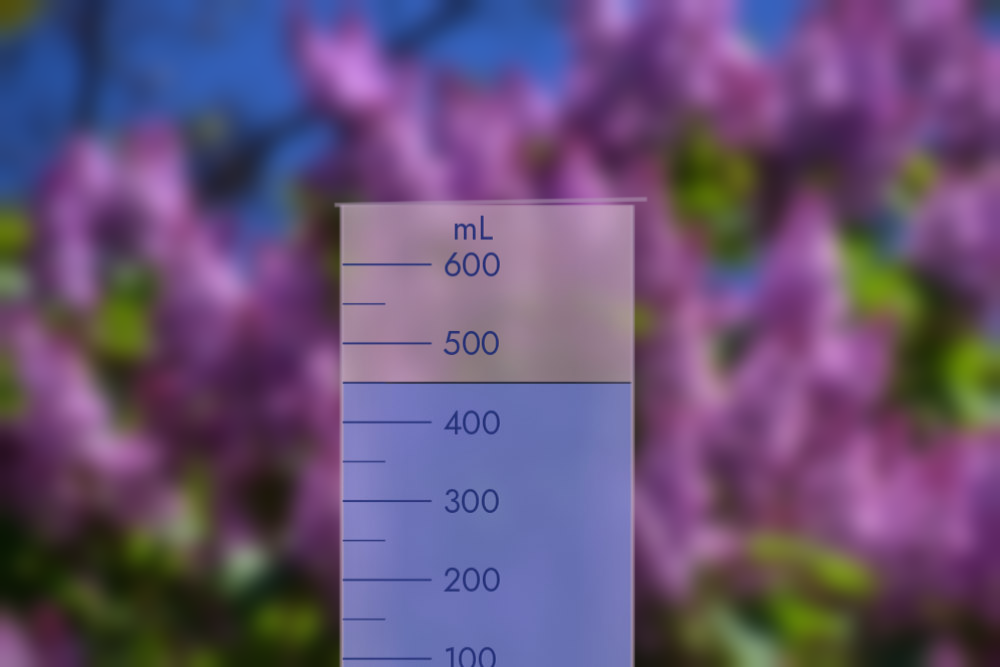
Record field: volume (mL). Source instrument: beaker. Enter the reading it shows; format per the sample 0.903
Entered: 450
